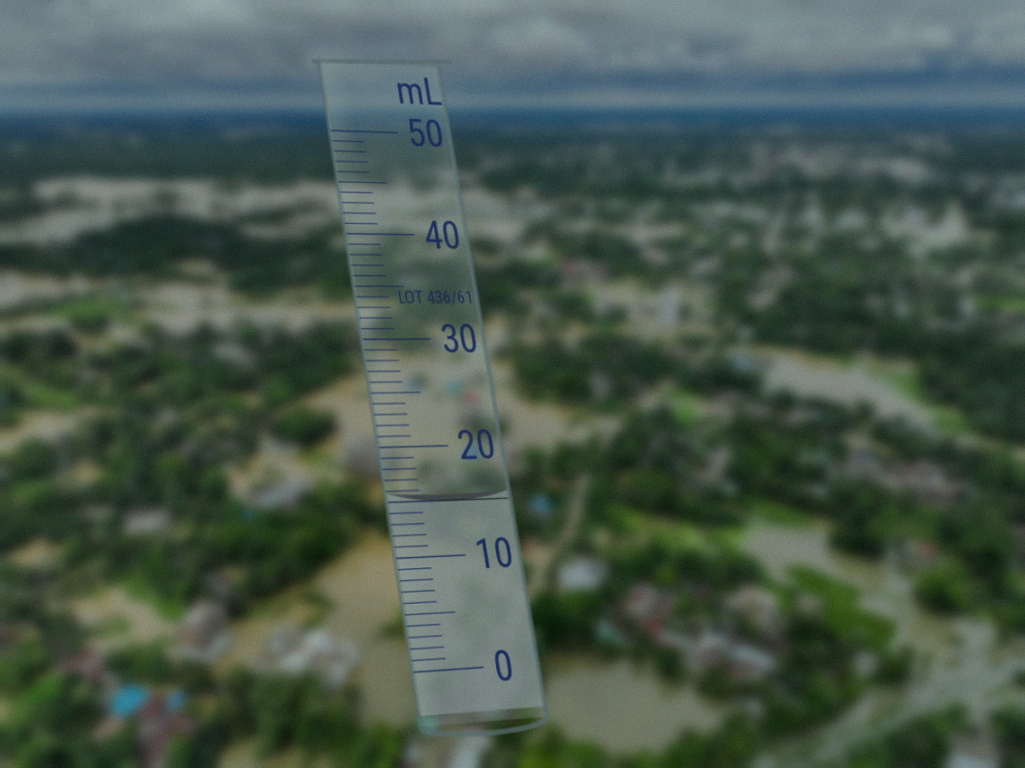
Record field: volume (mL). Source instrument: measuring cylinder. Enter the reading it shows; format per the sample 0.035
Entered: 15
